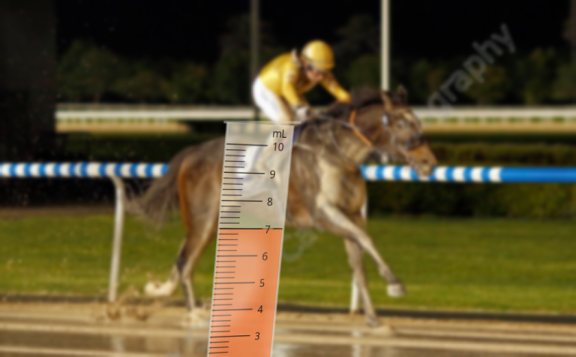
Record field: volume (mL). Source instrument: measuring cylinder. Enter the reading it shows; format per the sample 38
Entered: 7
